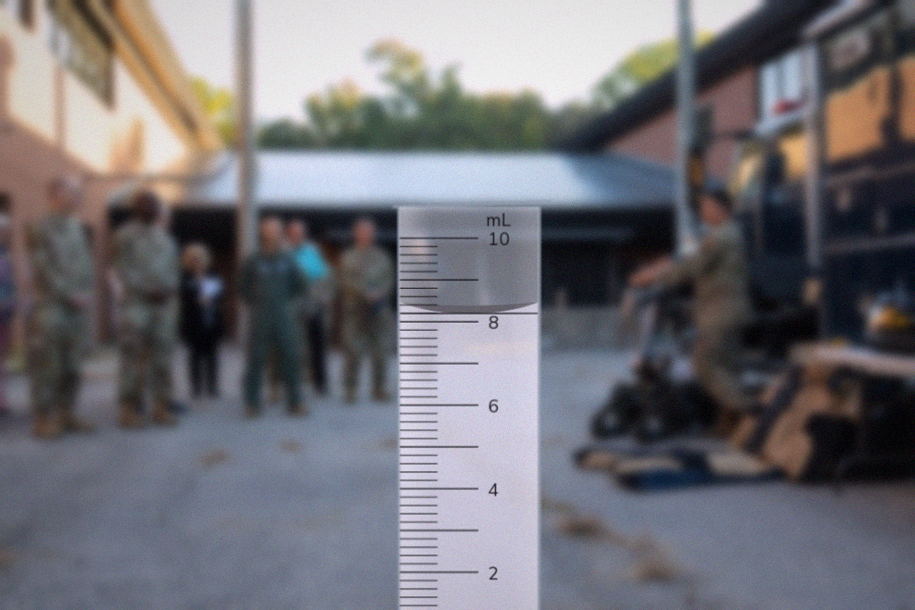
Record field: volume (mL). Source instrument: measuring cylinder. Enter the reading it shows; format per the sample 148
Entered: 8.2
